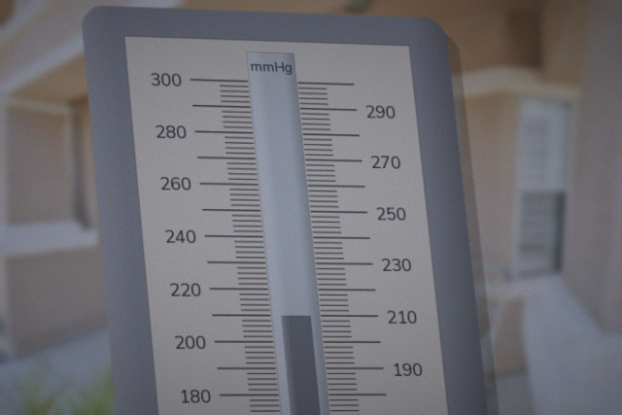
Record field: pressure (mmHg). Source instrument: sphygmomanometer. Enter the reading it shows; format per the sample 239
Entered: 210
